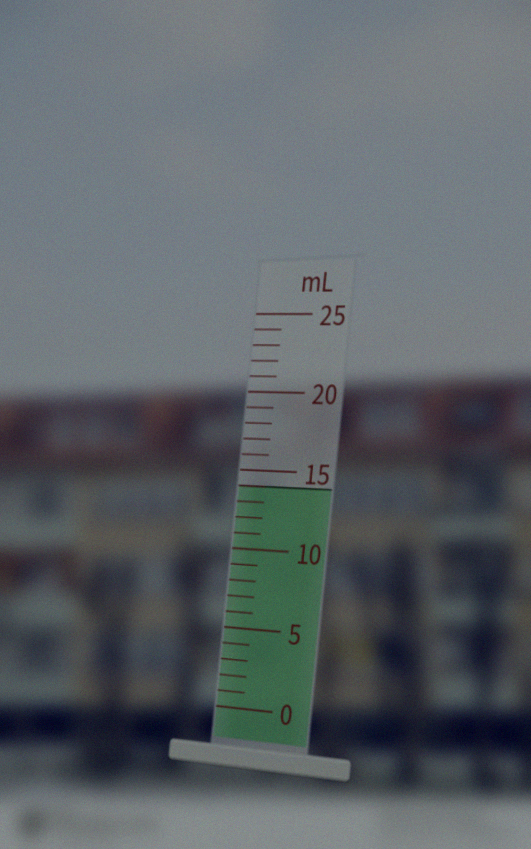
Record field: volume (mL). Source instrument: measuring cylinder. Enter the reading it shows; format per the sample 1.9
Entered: 14
